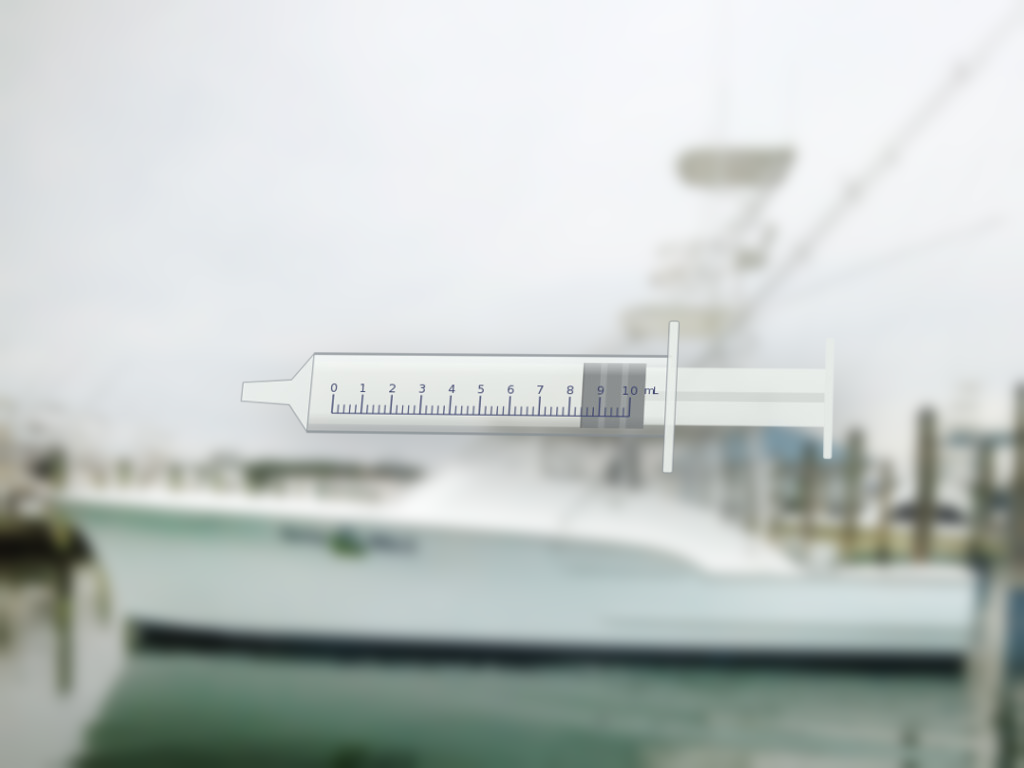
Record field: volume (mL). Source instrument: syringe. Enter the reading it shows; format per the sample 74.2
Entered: 8.4
